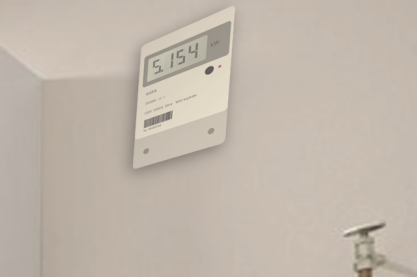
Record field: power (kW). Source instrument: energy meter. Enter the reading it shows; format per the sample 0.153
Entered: 5.154
